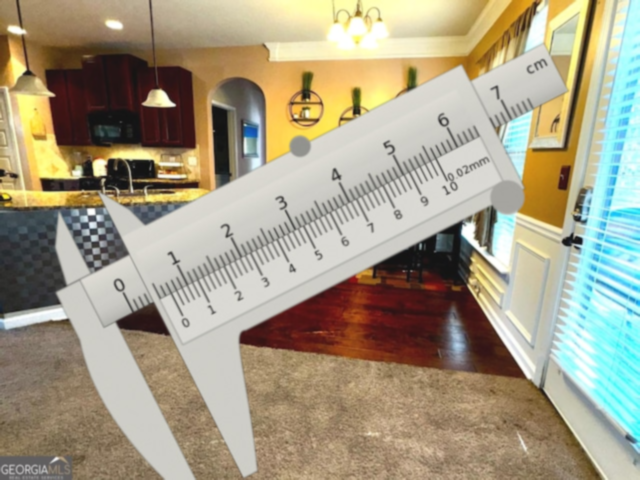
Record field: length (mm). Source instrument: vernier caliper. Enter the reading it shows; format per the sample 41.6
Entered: 7.0
